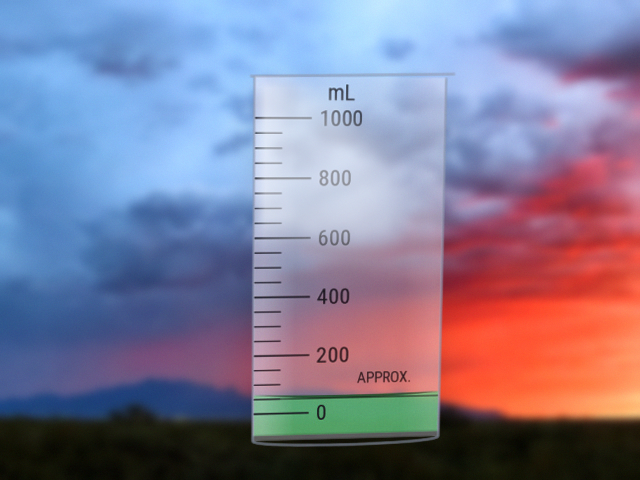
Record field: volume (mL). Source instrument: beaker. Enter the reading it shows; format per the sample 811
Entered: 50
